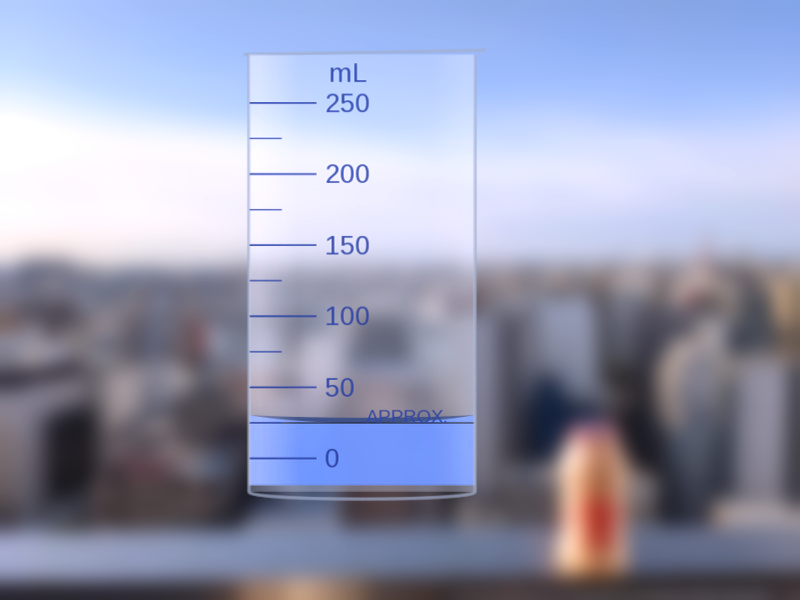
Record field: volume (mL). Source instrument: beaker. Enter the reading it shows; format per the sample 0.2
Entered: 25
